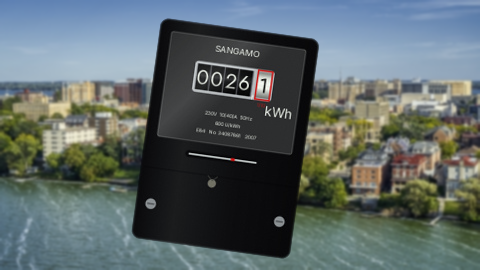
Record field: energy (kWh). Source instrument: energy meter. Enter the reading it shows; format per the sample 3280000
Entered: 26.1
